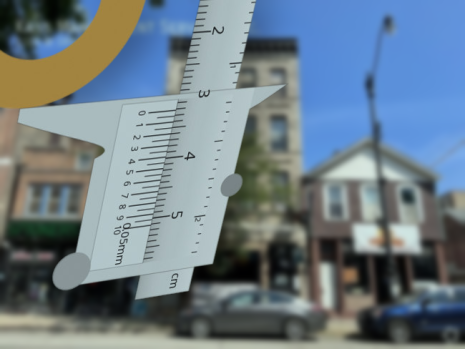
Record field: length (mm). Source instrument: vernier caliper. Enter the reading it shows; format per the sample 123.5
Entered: 32.2
